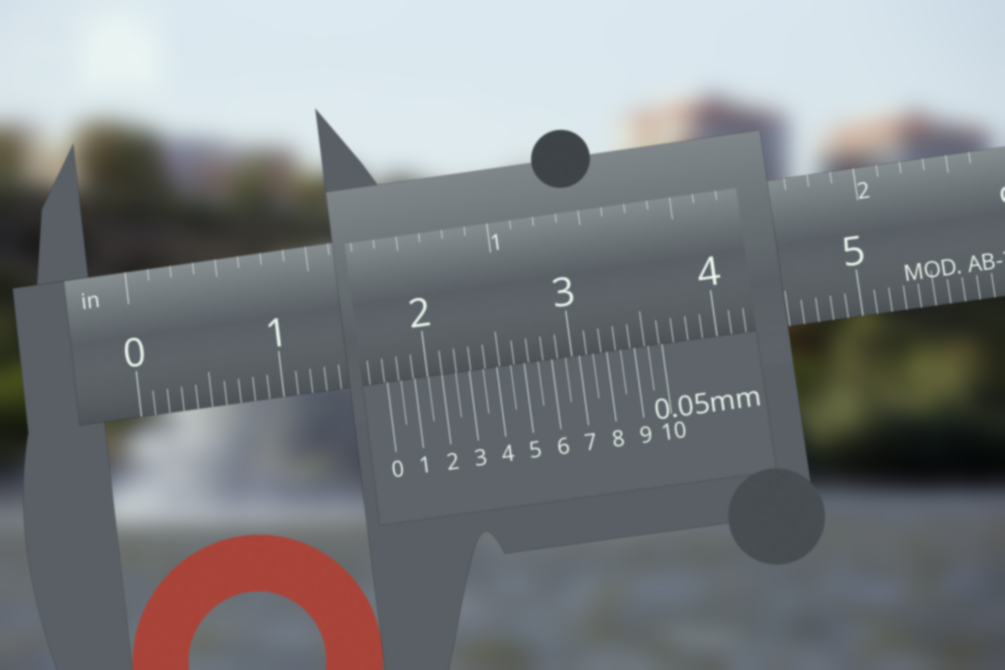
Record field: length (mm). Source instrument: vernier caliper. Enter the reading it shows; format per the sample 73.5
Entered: 17.2
